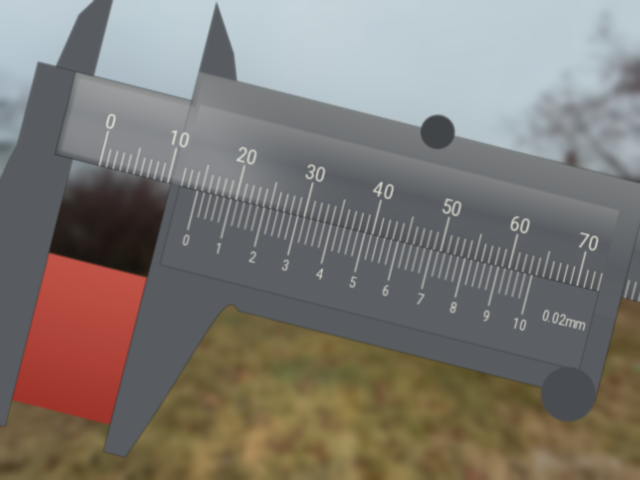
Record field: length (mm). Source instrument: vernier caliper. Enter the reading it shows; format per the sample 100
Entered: 14.4
